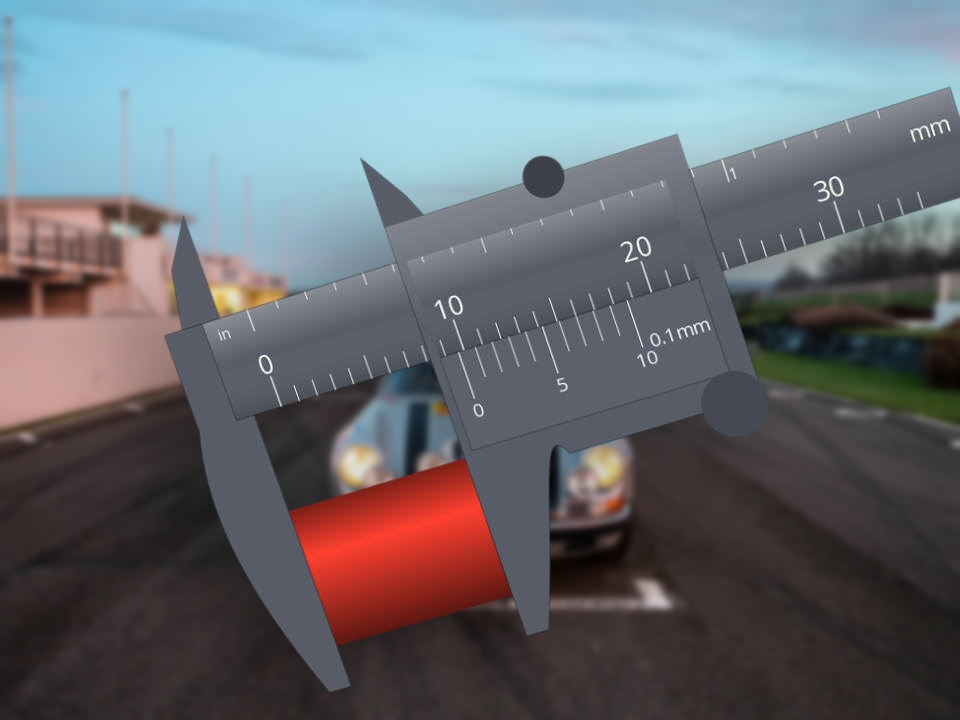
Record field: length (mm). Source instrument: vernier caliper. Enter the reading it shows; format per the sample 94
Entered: 9.7
